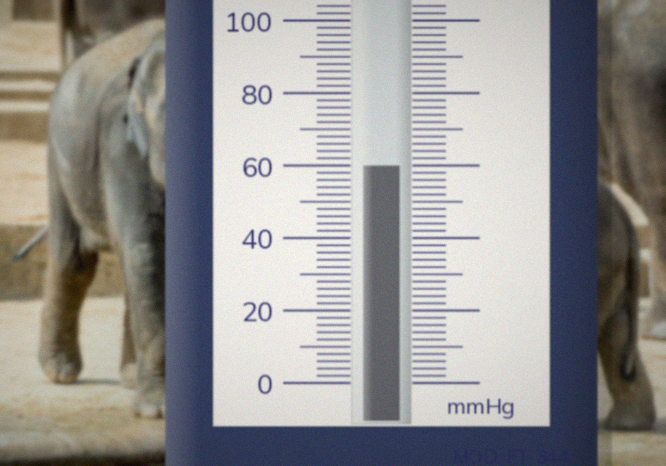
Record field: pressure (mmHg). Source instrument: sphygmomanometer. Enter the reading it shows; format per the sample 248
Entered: 60
